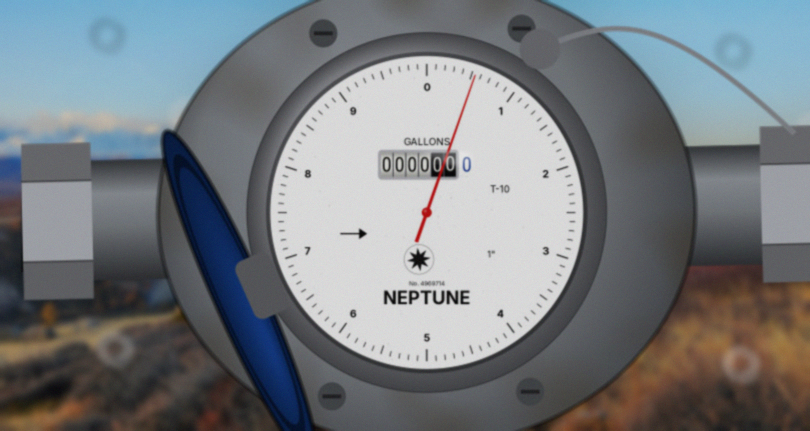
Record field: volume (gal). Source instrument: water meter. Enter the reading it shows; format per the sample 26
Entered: 0.5
